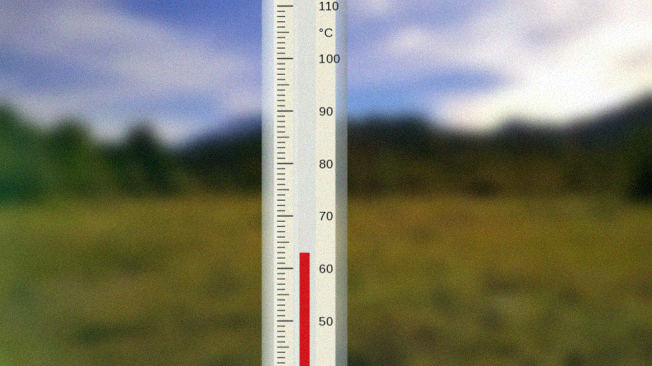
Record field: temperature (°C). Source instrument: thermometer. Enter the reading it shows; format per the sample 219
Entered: 63
